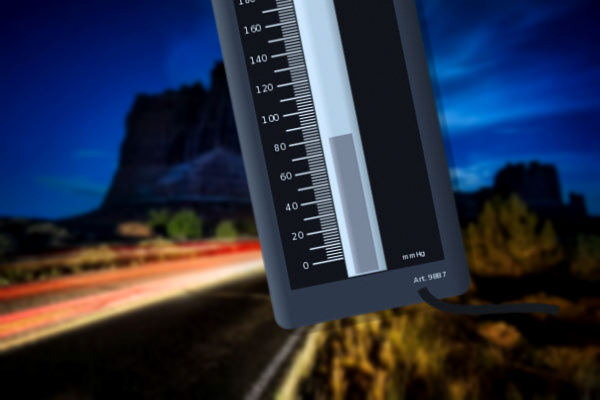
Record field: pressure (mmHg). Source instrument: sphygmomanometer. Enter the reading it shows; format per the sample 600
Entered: 80
